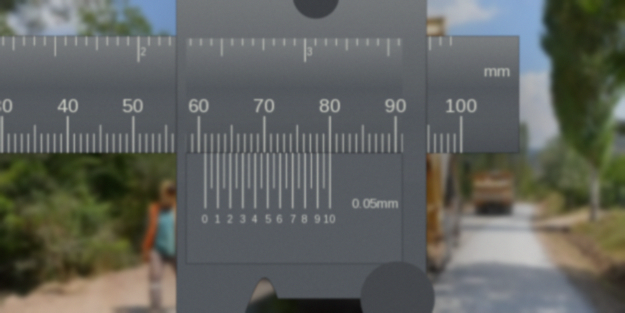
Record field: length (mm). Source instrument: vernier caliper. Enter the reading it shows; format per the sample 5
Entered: 61.0
